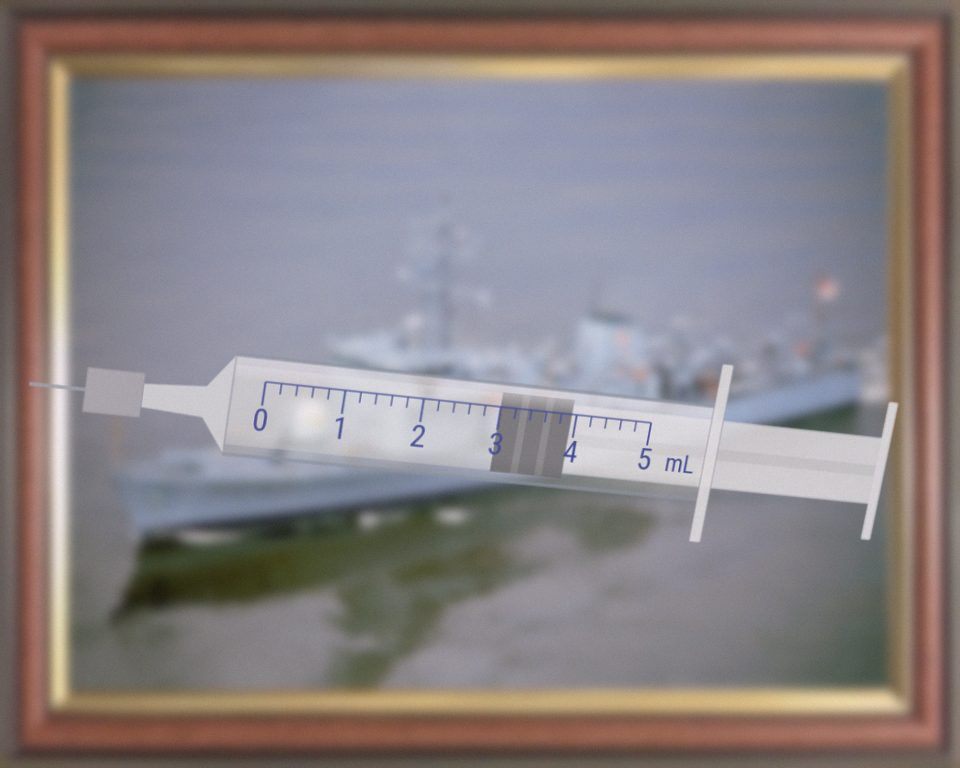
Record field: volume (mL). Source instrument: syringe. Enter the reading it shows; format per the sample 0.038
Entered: 3
